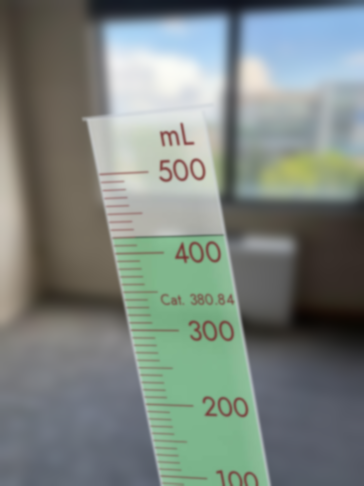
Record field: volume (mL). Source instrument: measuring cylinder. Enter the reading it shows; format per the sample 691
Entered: 420
